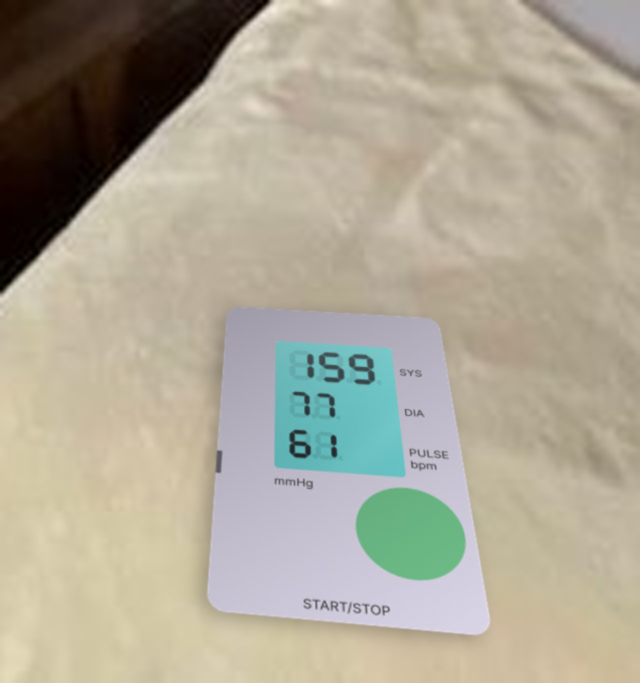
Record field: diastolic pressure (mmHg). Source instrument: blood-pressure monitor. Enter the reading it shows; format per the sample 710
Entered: 77
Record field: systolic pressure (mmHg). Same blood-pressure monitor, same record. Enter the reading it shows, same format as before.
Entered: 159
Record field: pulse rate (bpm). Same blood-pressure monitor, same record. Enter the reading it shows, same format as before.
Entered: 61
